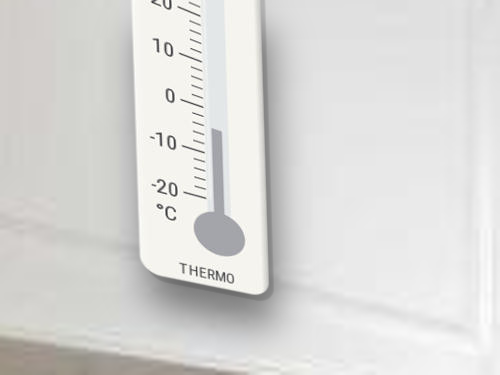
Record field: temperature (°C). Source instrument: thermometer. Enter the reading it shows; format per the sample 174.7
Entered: -4
